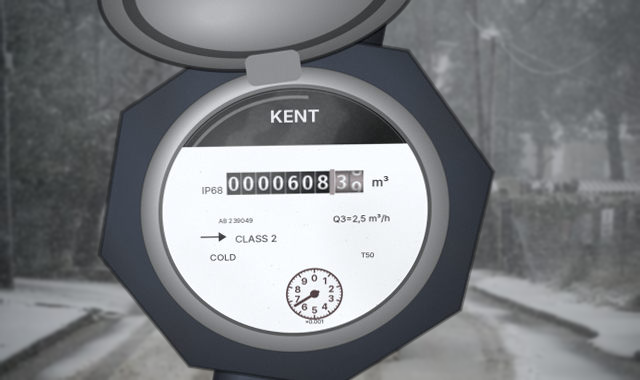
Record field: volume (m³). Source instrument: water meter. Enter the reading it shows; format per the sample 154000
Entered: 608.386
